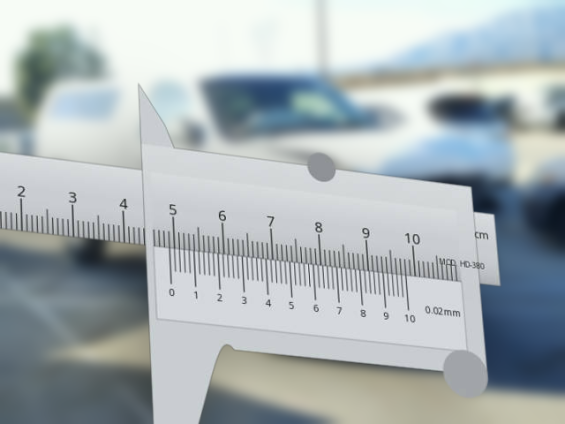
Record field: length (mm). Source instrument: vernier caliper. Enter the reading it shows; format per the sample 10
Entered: 49.0
